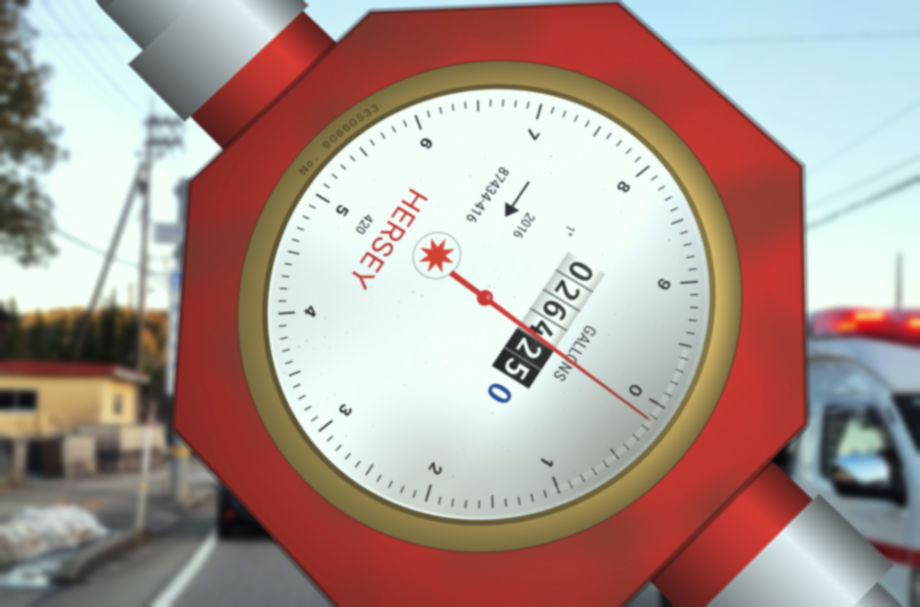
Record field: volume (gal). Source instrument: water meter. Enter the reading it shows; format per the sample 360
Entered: 264250.1
